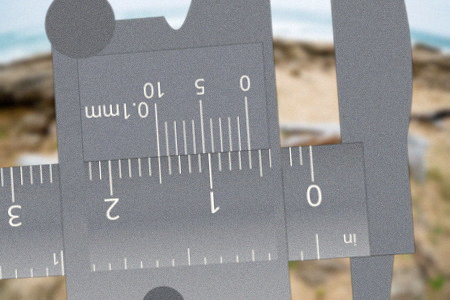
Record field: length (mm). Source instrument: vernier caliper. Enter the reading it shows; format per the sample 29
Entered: 6.0
